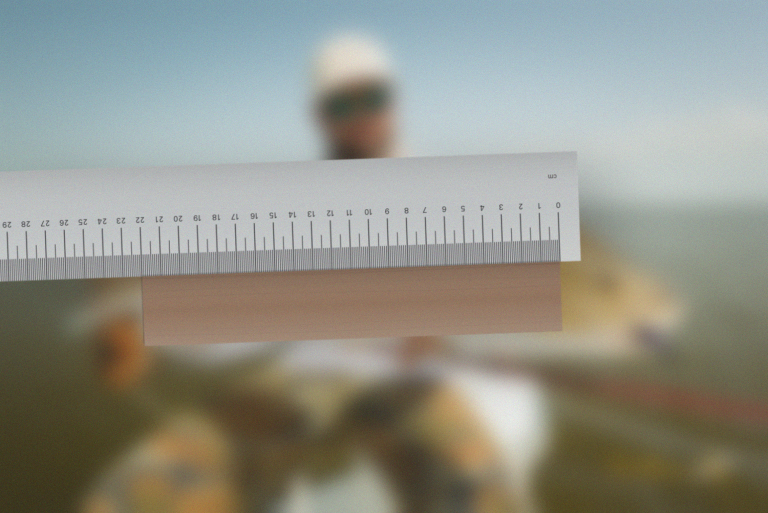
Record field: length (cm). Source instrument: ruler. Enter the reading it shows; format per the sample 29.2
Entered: 22
